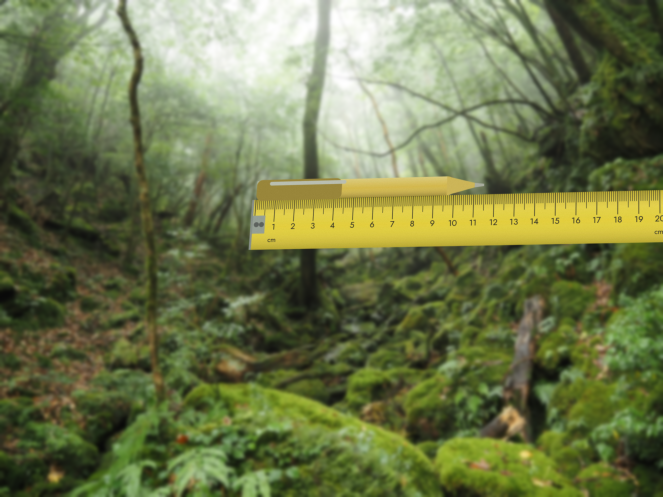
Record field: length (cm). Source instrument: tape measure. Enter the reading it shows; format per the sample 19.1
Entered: 11.5
